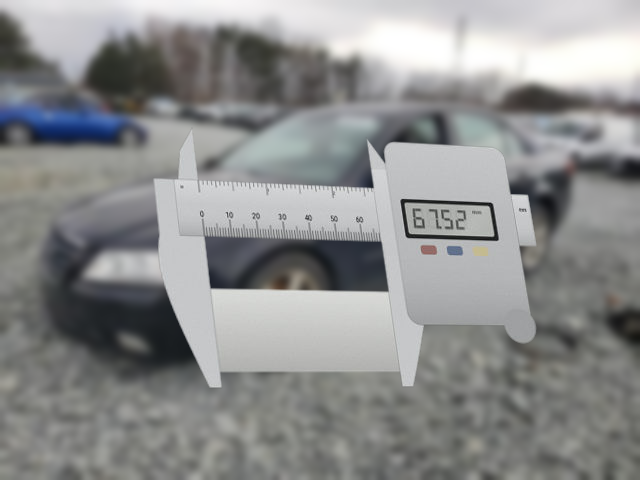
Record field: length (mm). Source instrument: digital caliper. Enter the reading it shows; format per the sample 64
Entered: 67.52
